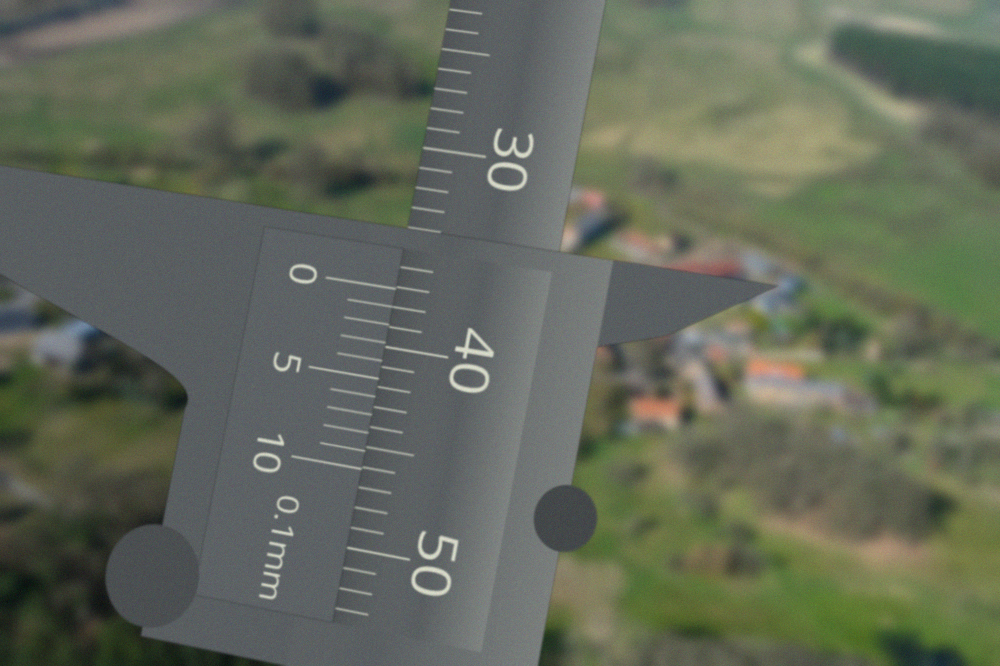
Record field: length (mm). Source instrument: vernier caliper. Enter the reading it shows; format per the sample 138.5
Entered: 37.1
